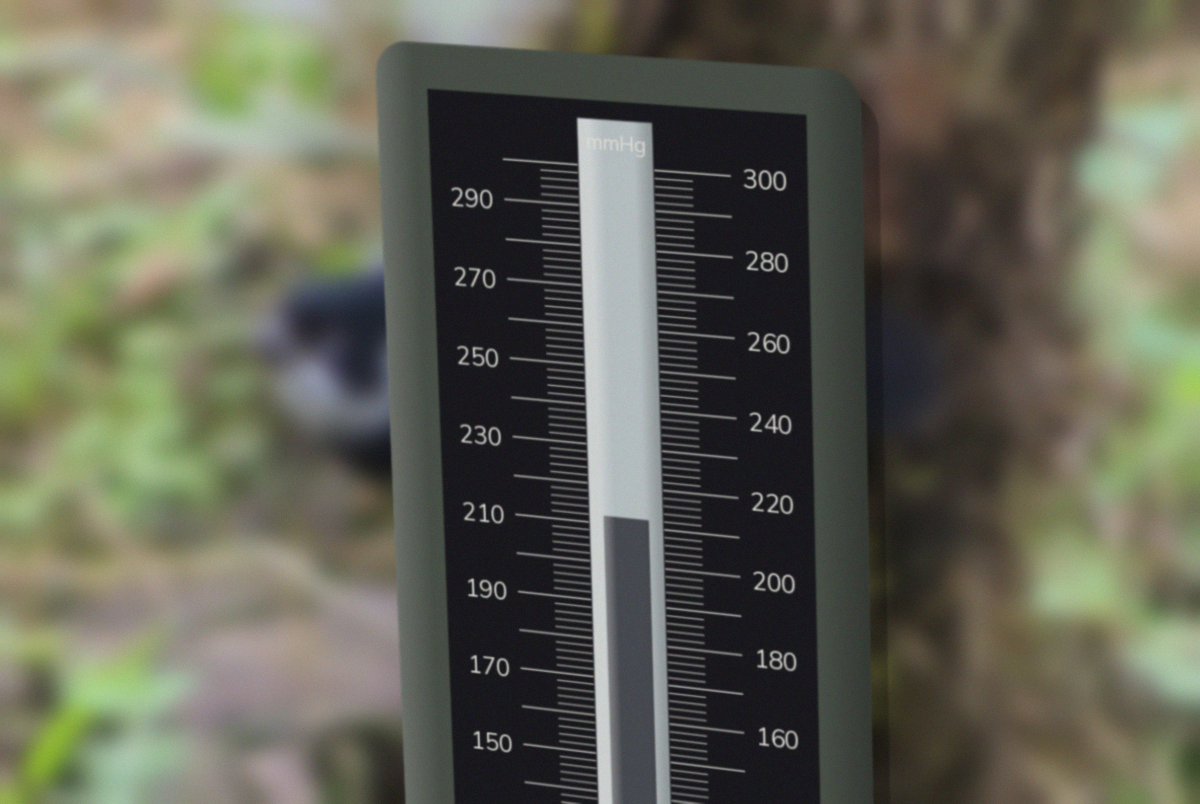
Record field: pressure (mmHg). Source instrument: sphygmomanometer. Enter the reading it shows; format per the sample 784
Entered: 212
